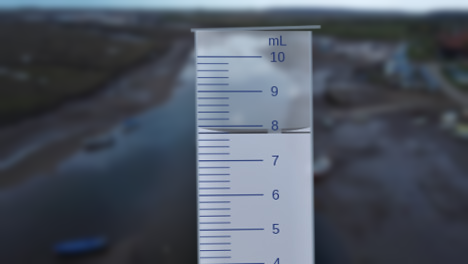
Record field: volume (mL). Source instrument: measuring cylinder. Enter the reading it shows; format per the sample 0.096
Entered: 7.8
